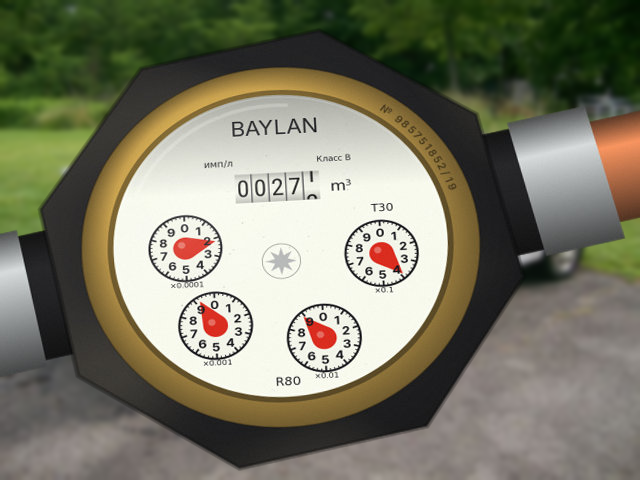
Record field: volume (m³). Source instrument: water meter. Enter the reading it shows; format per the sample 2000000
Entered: 271.3892
